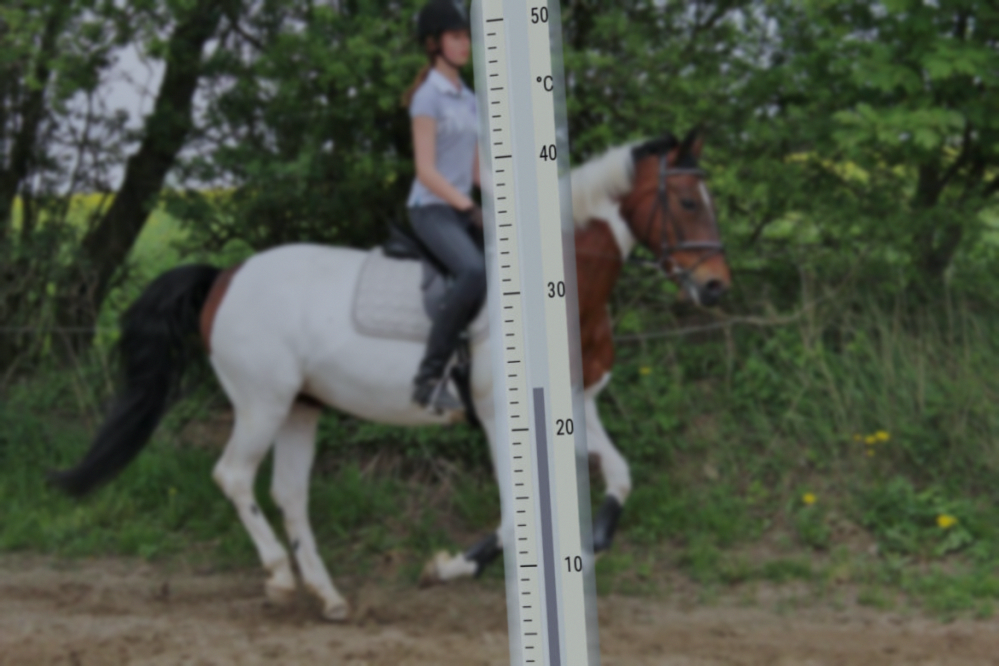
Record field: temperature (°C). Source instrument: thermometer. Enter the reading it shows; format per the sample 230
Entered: 23
